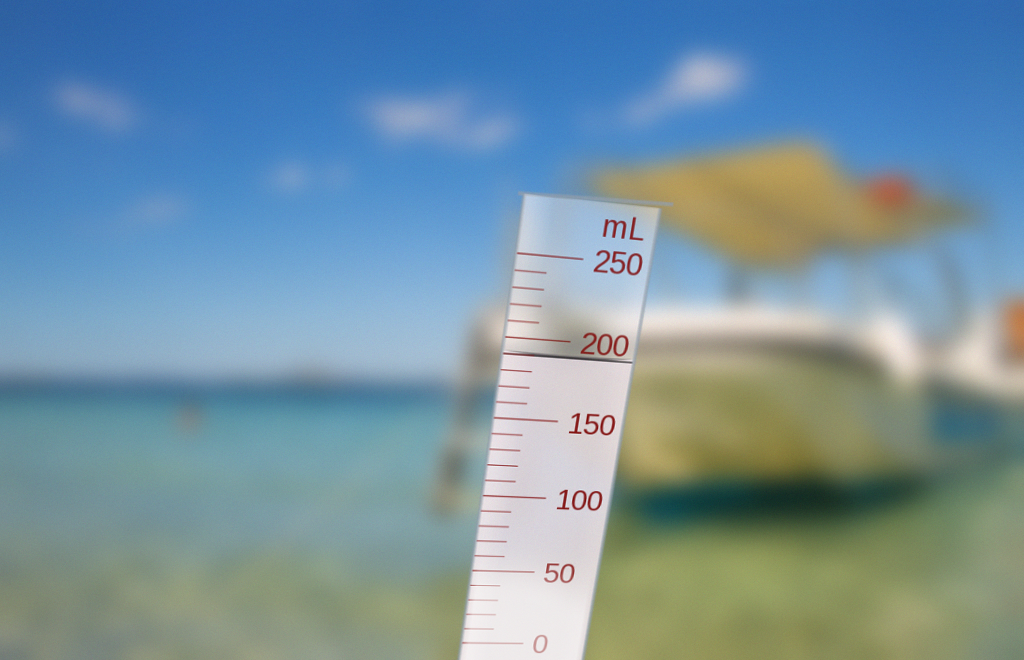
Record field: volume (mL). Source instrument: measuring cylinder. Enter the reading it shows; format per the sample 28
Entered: 190
